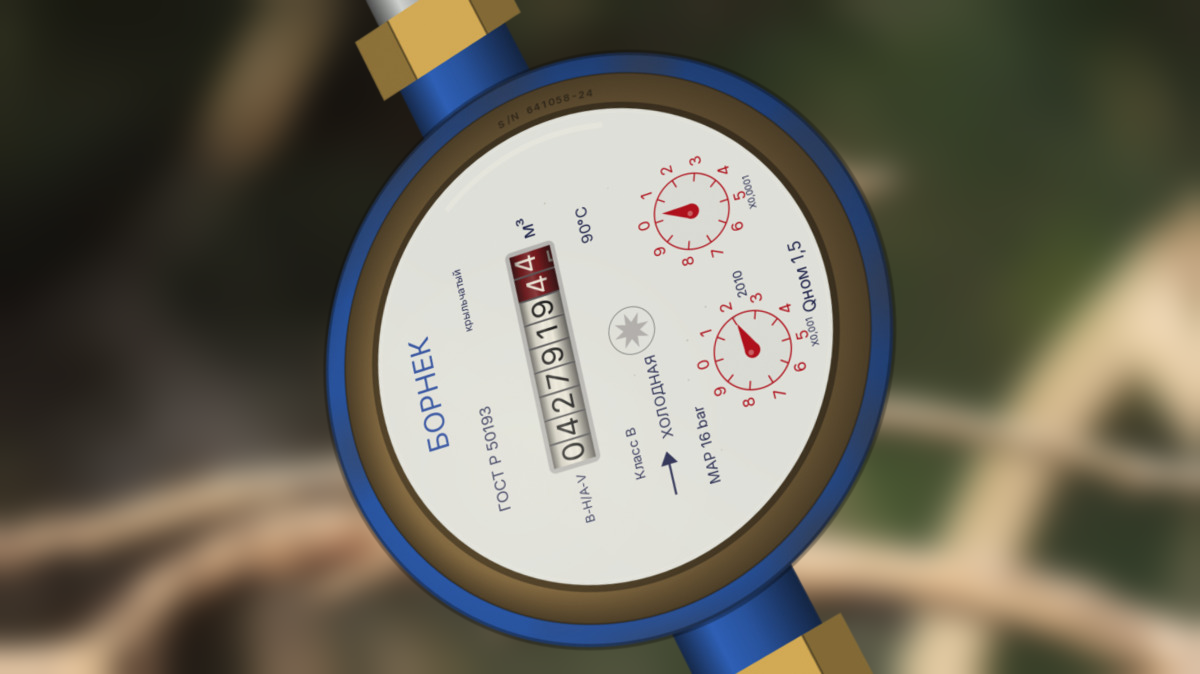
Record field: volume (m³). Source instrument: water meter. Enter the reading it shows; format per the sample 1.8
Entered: 427919.4420
